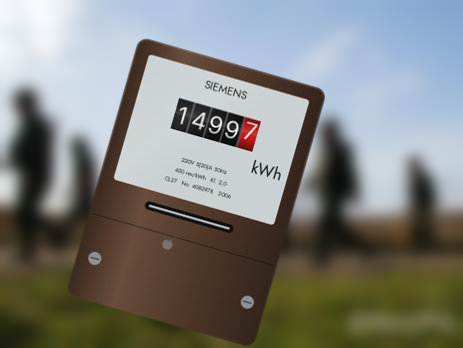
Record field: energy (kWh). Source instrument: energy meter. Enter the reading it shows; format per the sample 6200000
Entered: 1499.7
